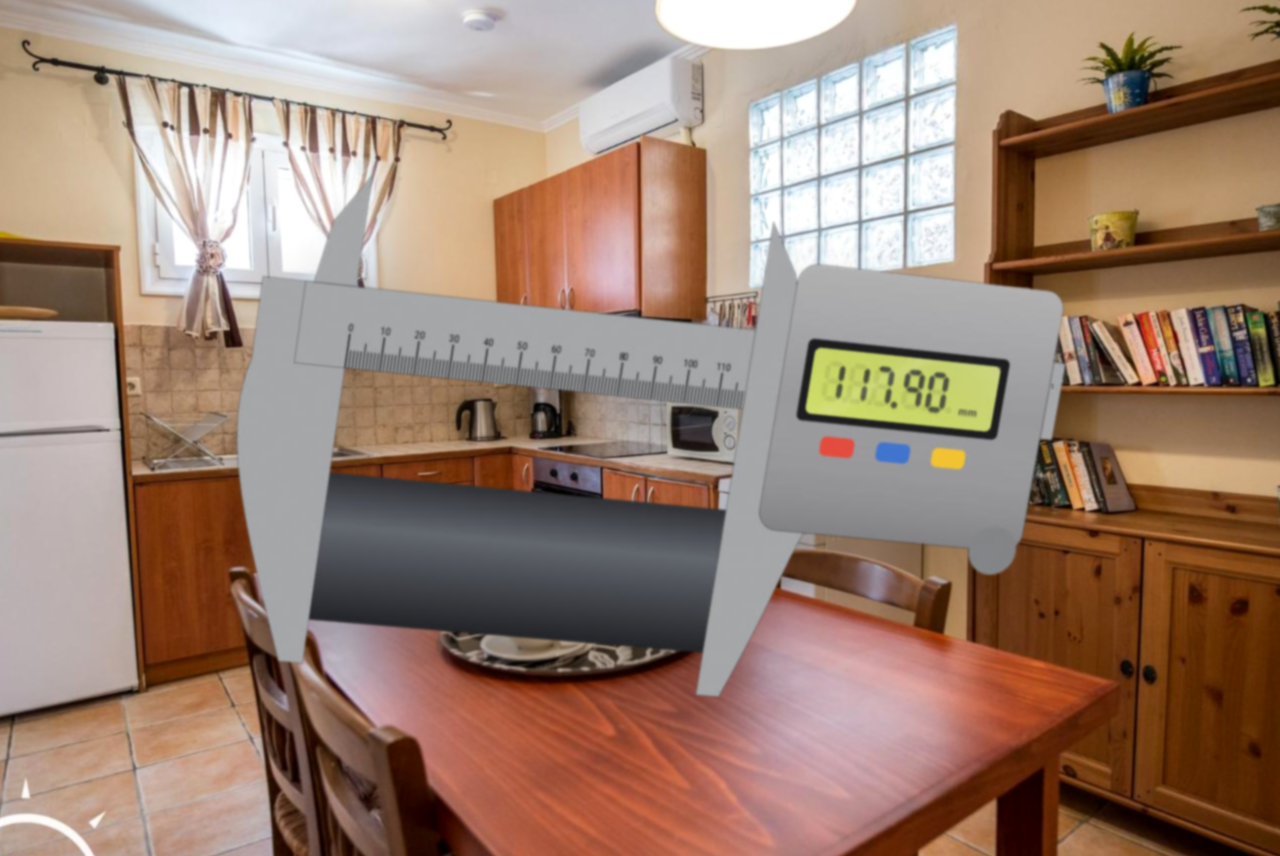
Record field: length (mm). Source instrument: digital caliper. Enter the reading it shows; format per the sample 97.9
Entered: 117.90
